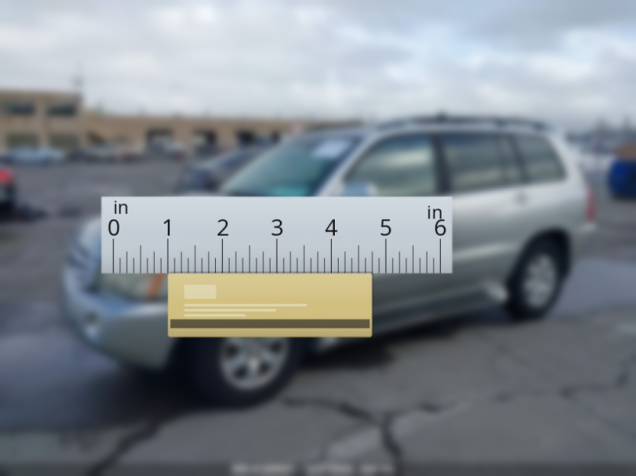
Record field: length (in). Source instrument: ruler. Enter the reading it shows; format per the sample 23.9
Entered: 3.75
